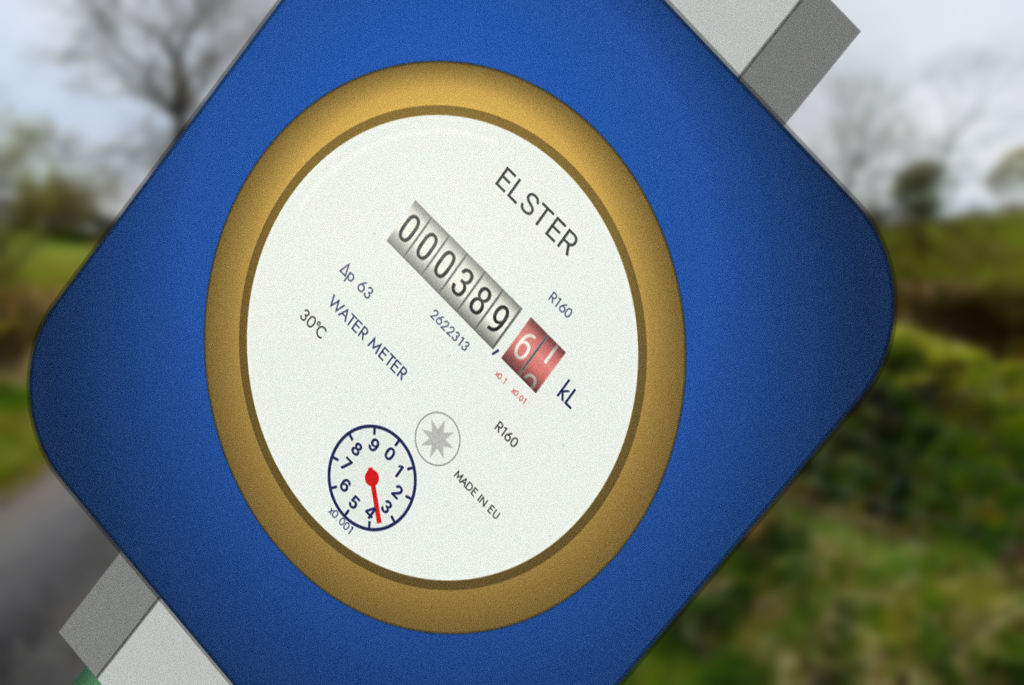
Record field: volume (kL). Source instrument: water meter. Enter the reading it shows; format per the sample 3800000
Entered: 389.613
